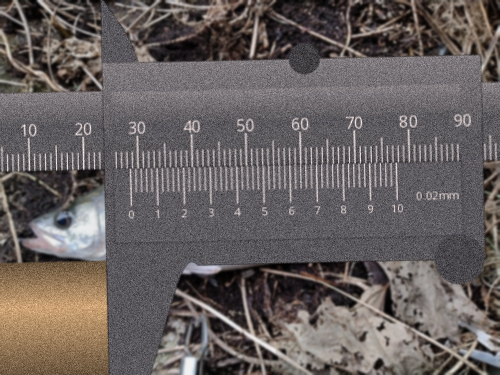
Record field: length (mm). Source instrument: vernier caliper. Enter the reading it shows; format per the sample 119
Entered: 28.6
